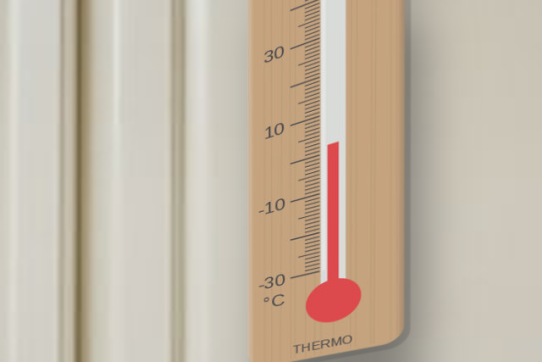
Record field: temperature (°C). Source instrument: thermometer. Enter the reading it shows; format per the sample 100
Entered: 2
